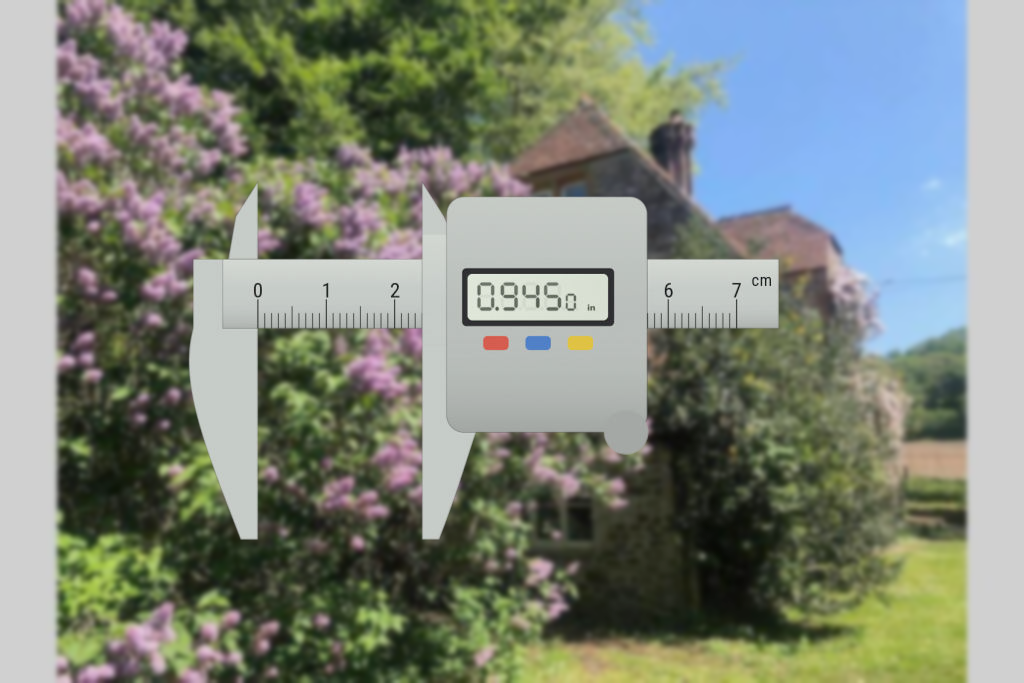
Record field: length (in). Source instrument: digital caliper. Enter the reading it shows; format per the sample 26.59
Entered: 0.9450
